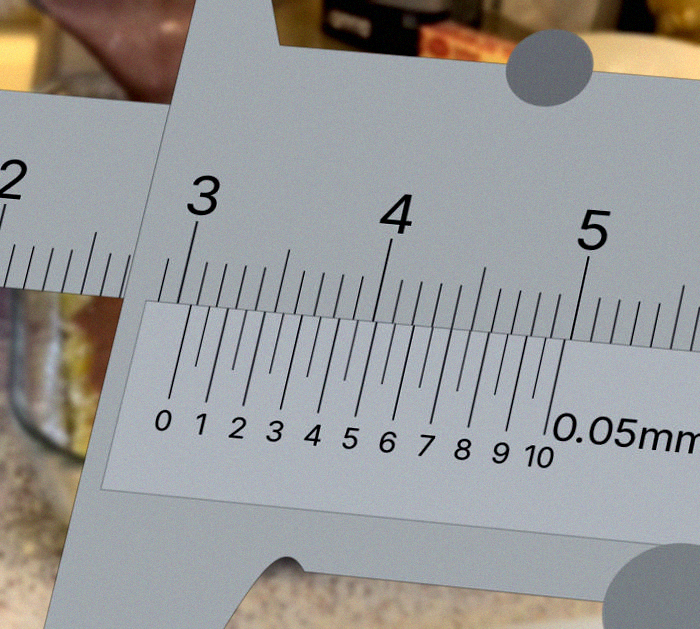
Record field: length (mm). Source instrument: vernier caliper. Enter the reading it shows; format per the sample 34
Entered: 30.7
